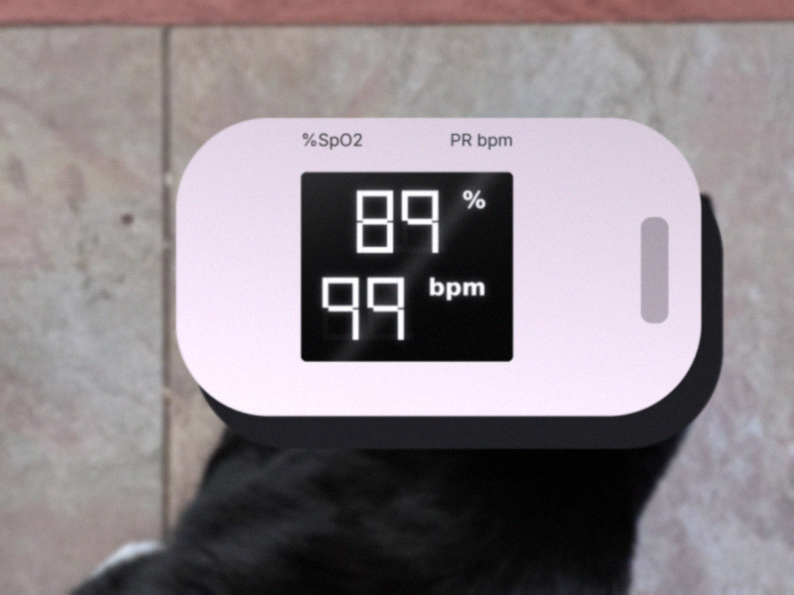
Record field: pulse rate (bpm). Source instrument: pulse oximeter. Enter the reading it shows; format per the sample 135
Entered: 99
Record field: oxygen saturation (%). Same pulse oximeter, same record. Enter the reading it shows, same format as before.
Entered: 89
